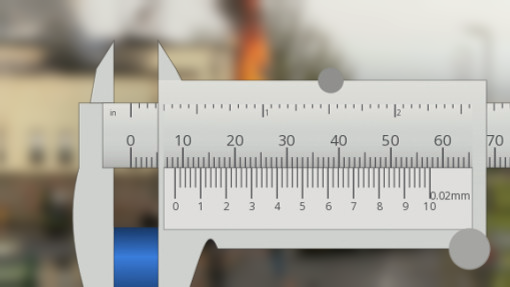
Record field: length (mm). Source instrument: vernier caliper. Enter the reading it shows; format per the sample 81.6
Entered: 8.5
